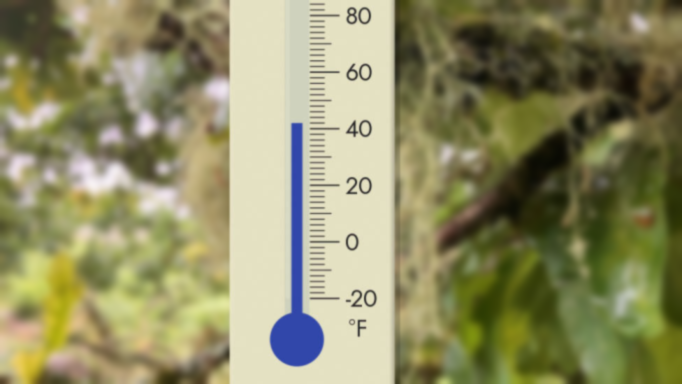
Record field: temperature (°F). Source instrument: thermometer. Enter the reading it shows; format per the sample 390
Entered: 42
